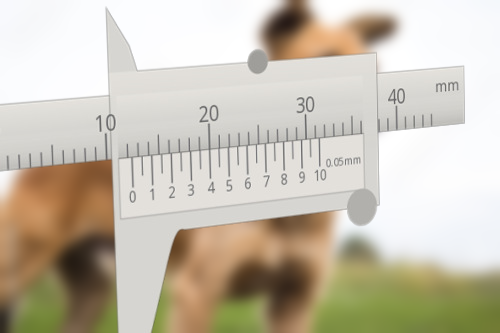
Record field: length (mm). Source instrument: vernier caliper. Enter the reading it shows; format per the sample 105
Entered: 12.4
